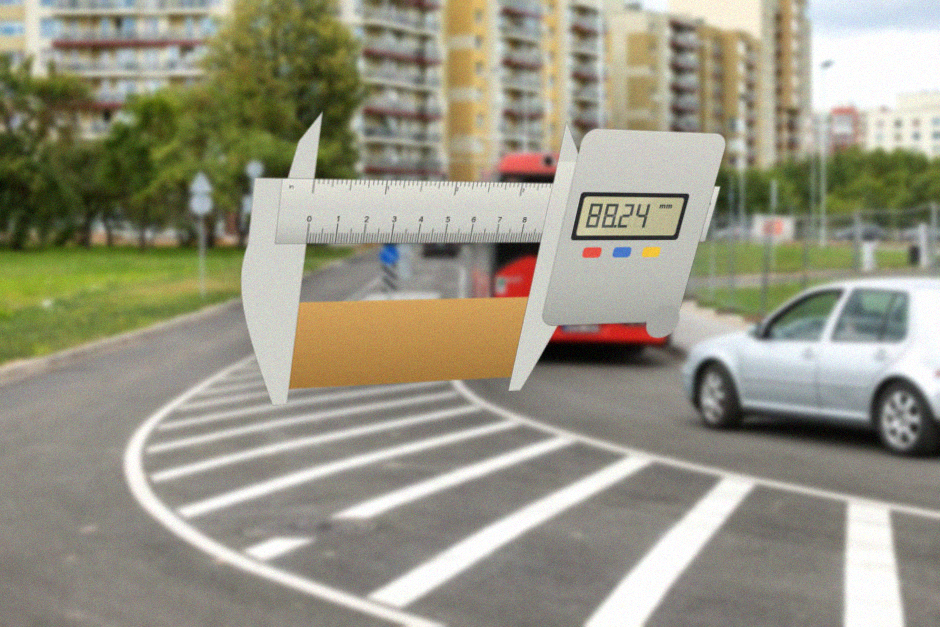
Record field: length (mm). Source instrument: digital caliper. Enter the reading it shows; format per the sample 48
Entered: 88.24
